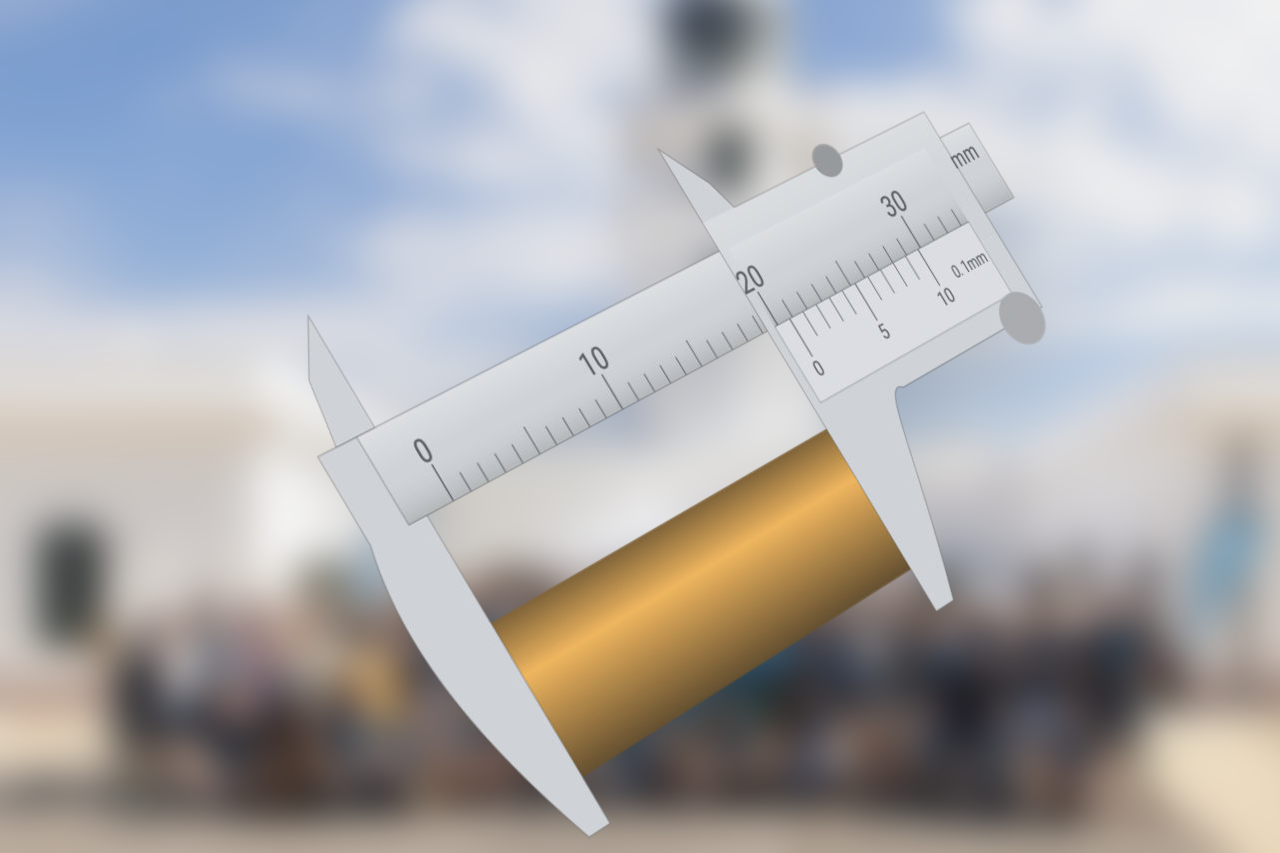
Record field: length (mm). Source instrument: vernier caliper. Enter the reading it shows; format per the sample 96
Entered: 20.8
